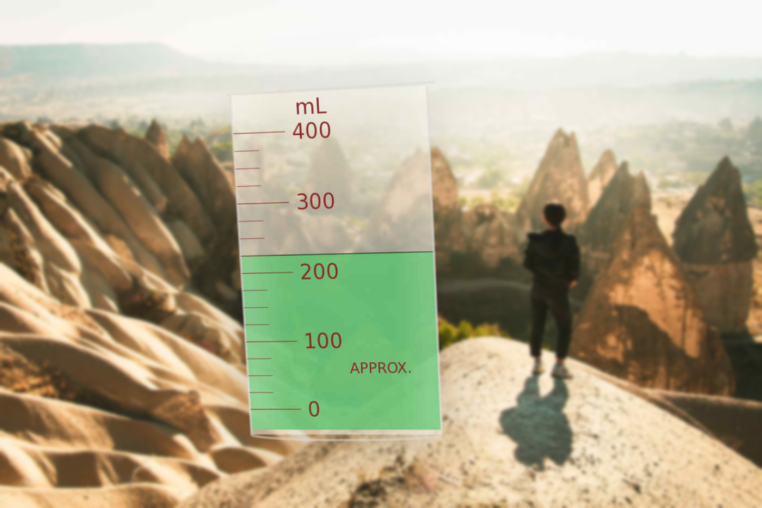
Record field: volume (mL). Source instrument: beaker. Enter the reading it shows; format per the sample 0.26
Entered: 225
